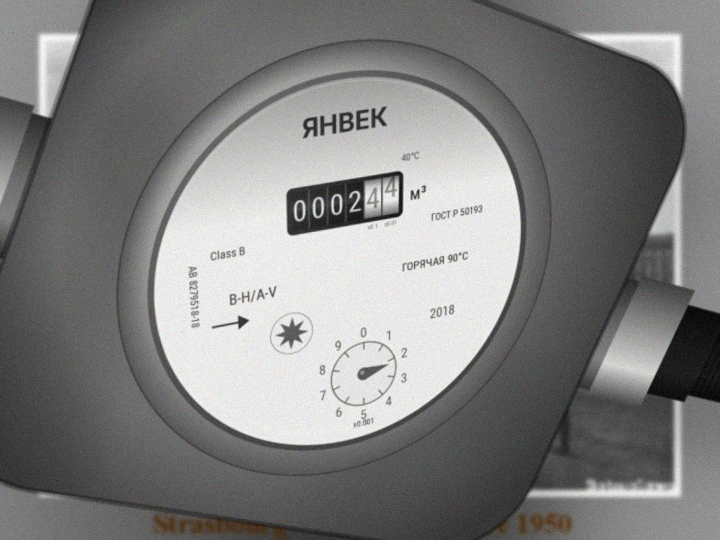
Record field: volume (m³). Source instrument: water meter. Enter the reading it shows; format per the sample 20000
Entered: 2.442
